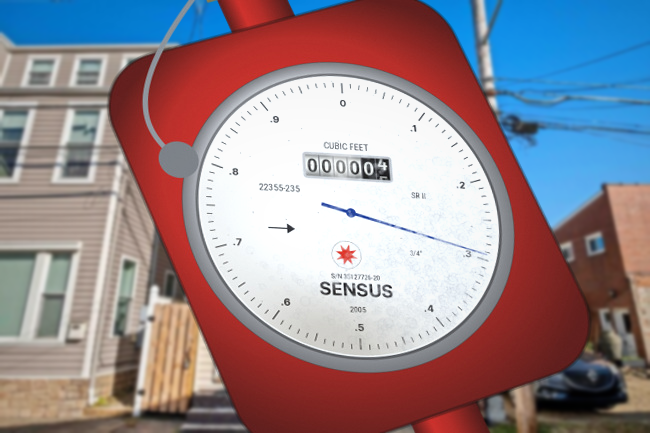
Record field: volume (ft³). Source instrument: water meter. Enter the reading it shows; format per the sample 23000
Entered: 4.29
